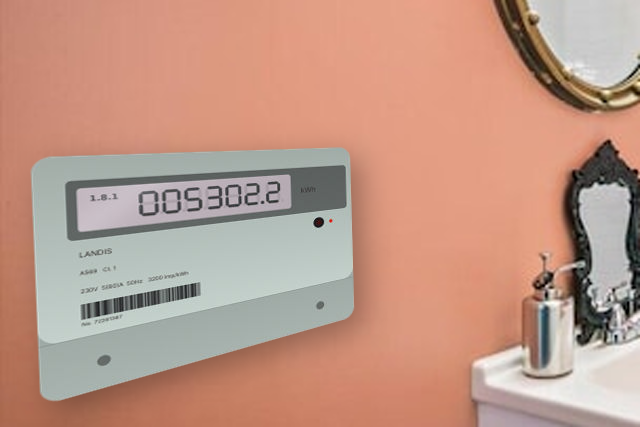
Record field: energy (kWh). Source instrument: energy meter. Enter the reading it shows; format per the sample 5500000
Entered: 5302.2
